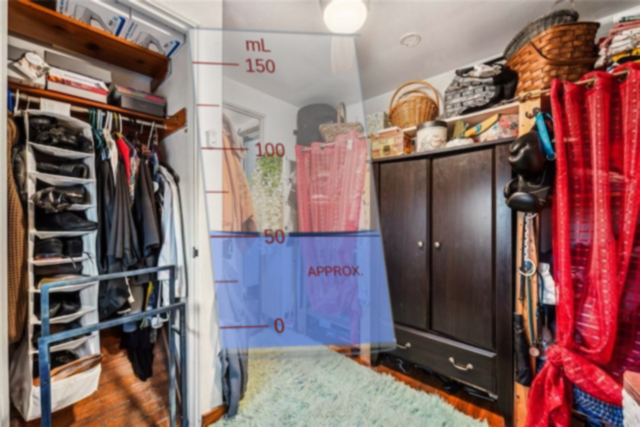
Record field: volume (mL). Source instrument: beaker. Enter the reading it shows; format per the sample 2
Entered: 50
